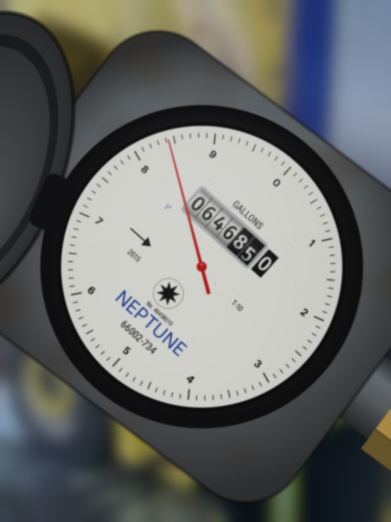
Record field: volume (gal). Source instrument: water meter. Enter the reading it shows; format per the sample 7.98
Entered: 646848.4
